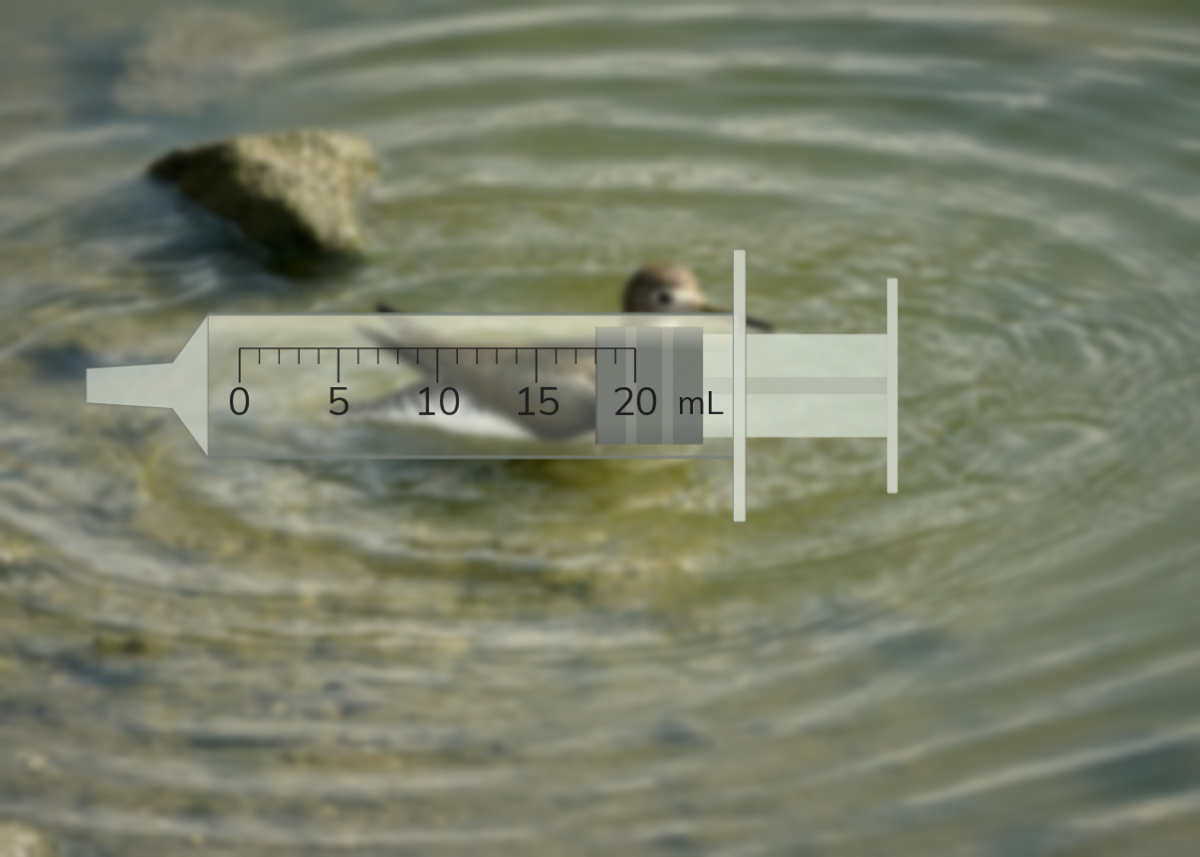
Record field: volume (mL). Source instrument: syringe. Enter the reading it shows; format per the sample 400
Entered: 18
